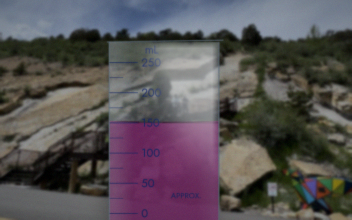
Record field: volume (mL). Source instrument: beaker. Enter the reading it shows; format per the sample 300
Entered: 150
